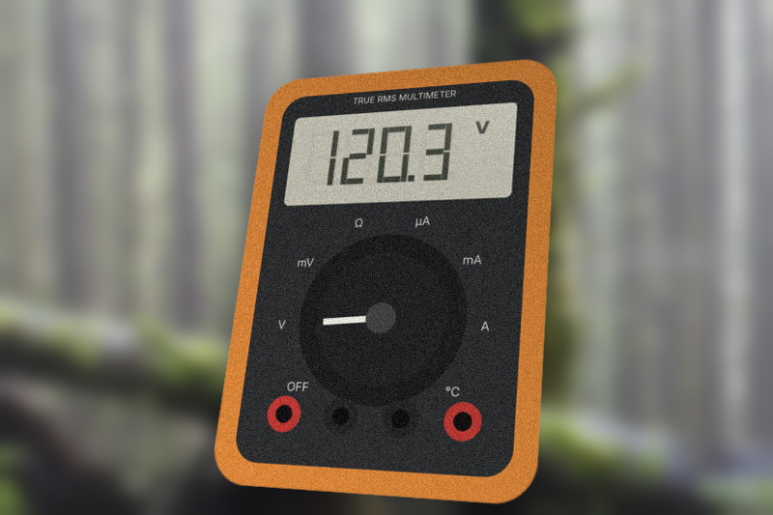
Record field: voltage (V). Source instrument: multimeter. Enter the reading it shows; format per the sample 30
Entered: 120.3
